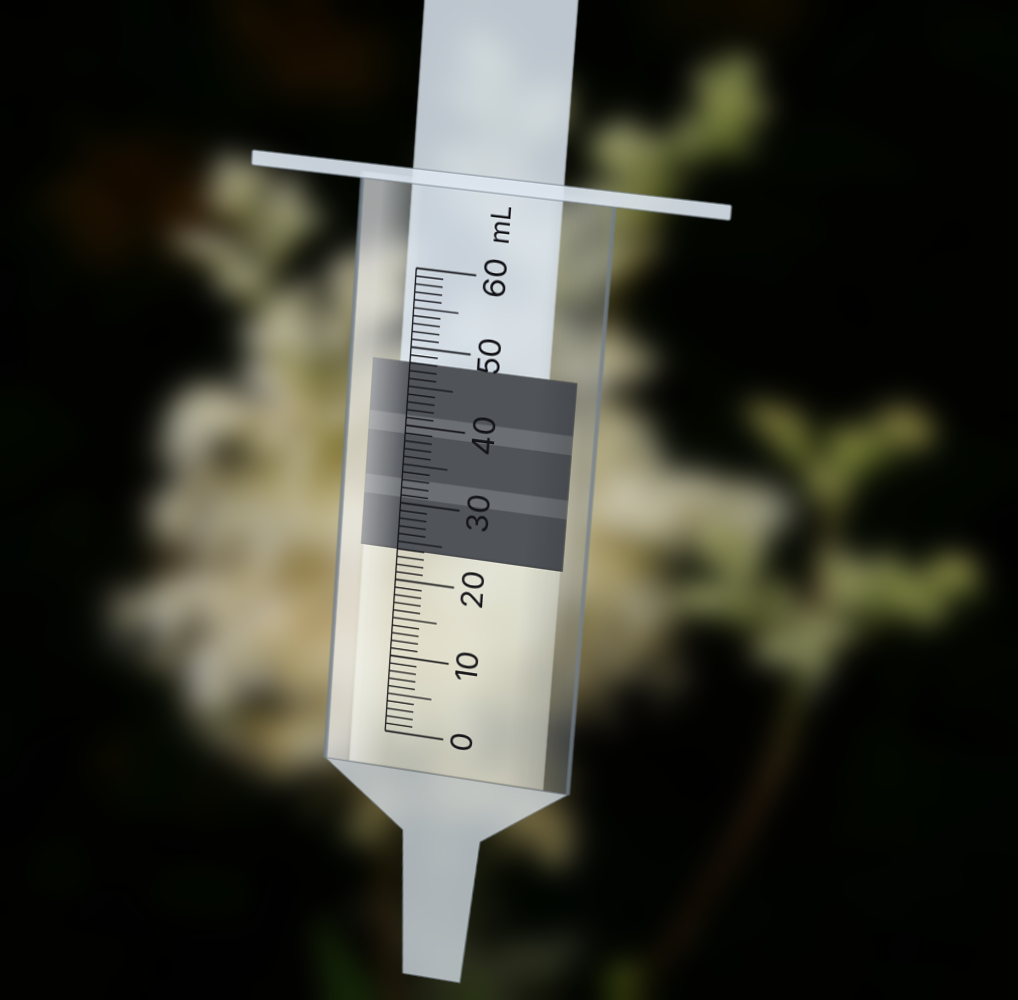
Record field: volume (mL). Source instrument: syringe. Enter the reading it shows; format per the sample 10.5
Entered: 24
